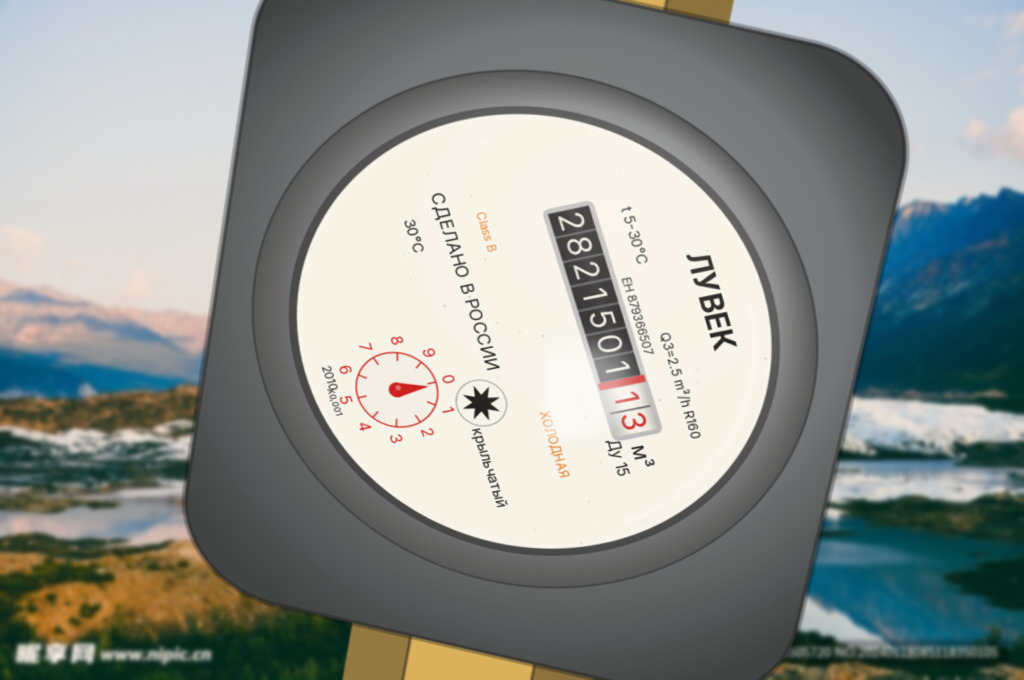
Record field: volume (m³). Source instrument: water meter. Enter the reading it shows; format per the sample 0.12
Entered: 2821501.130
